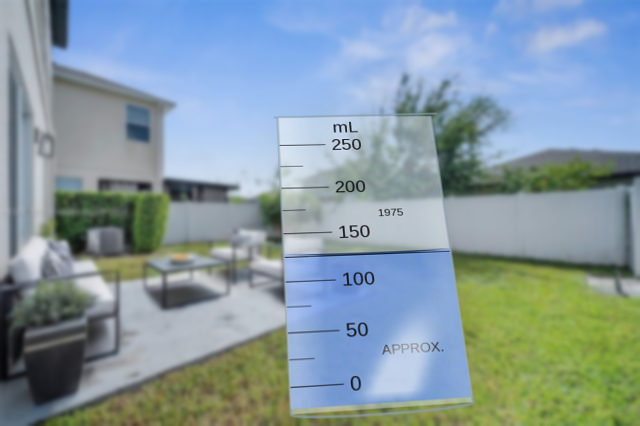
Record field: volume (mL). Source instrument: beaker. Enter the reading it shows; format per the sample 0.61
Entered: 125
